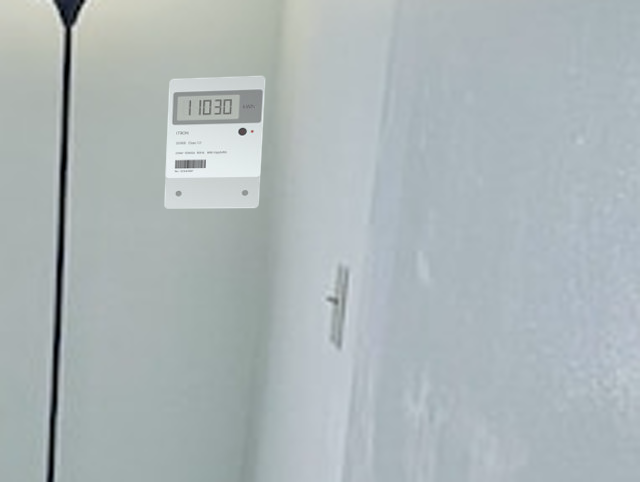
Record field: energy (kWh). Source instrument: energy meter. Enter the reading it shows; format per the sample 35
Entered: 11030
